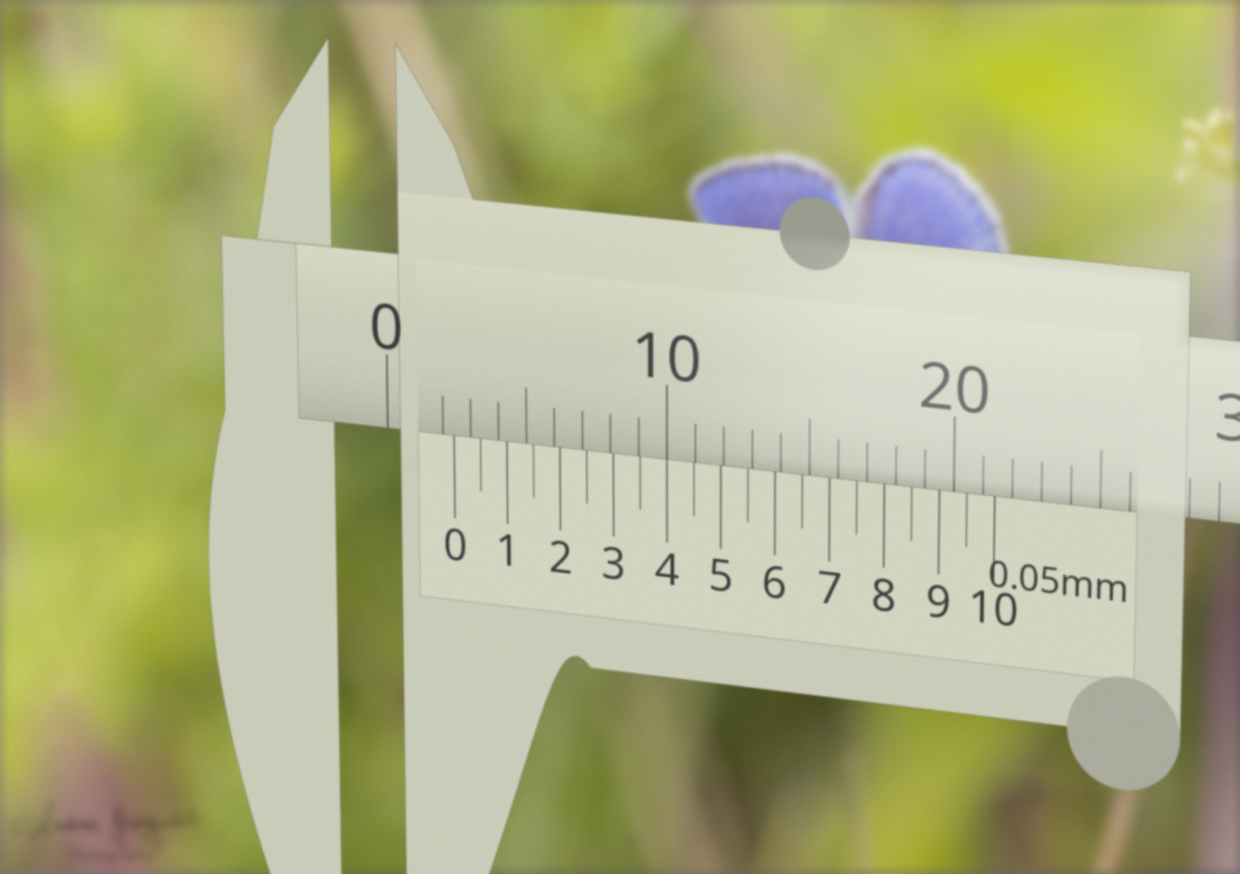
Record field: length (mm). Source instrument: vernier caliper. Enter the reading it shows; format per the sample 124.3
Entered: 2.4
